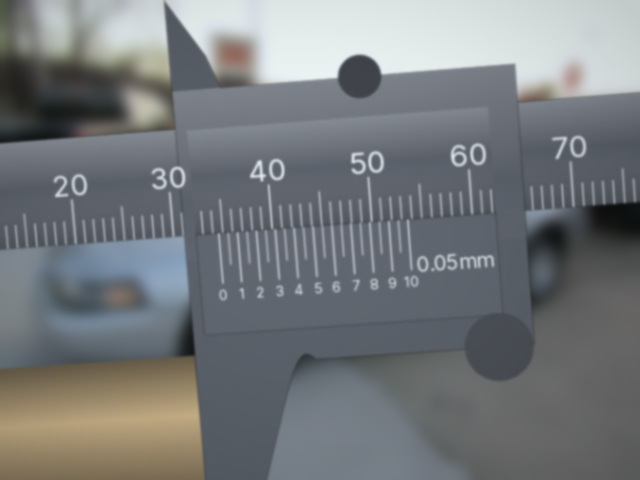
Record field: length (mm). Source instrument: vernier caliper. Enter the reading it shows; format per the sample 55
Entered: 34.6
